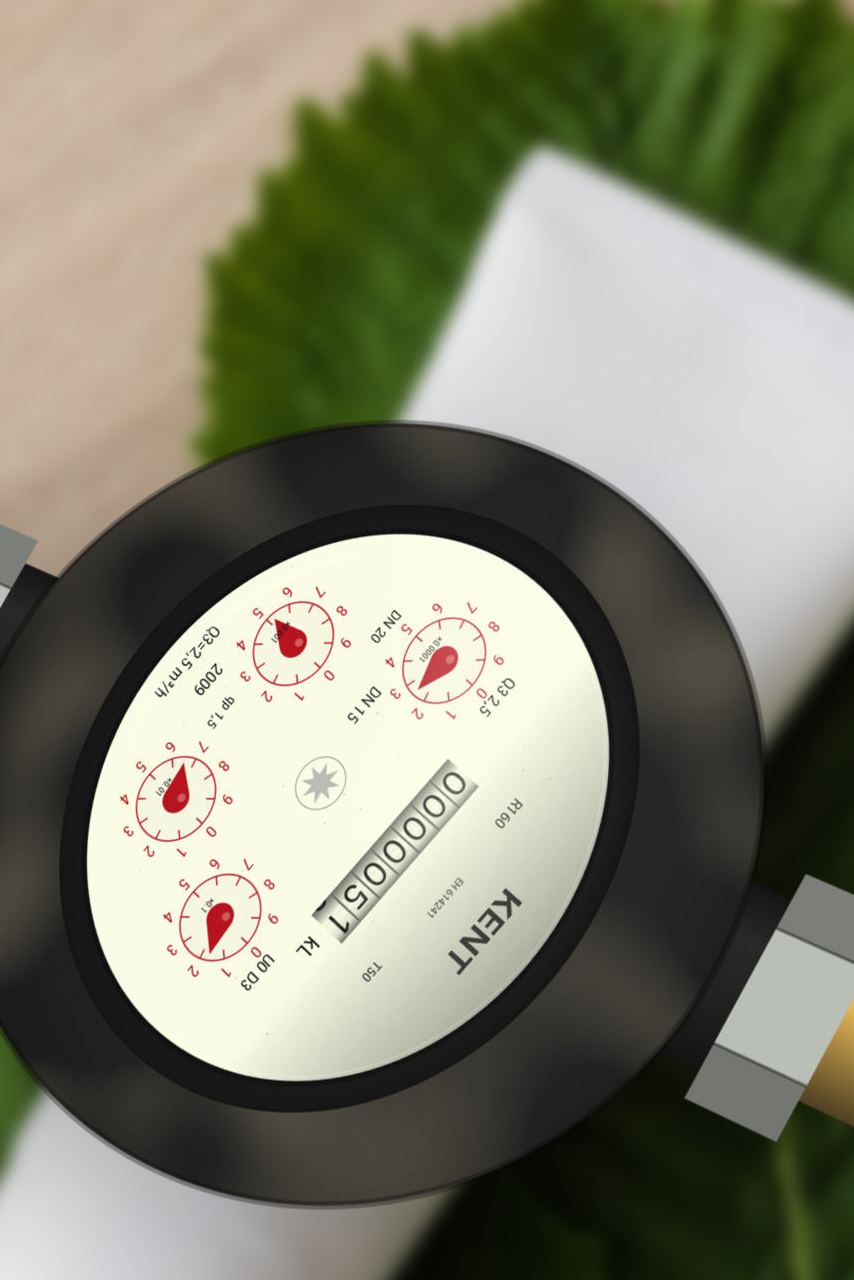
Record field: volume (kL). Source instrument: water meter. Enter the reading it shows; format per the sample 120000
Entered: 51.1652
